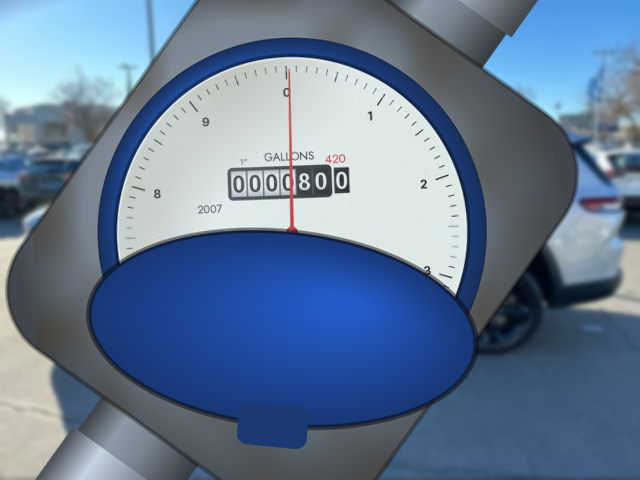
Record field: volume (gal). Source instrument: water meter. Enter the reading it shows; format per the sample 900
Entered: 800.0
